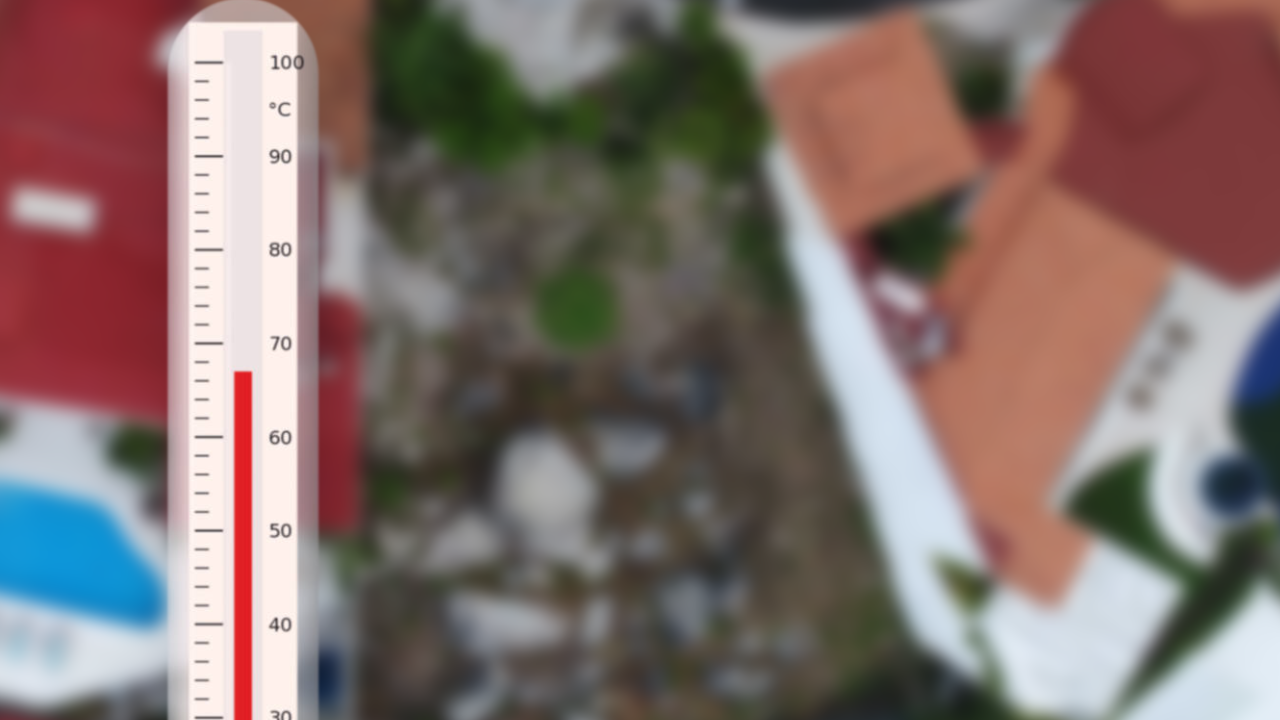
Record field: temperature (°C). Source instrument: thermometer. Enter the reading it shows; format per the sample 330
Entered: 67
